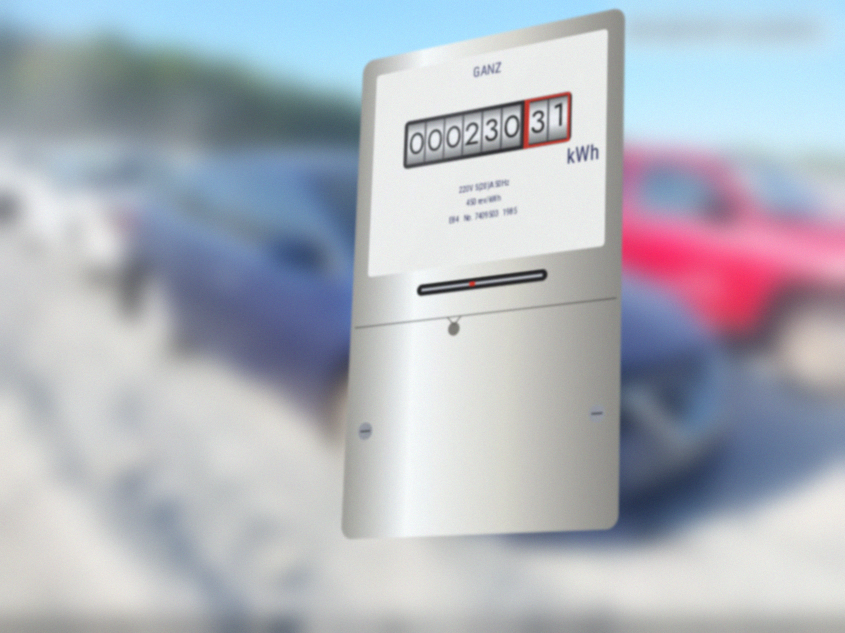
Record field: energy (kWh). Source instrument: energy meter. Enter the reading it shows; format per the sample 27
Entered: 230.31
